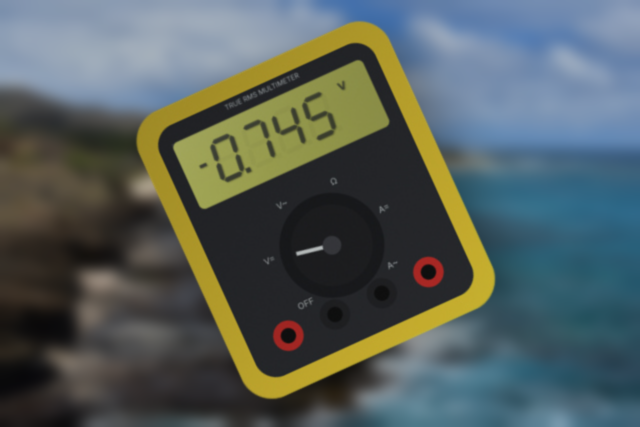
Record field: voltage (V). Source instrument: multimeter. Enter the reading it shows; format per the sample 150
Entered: -0.745
